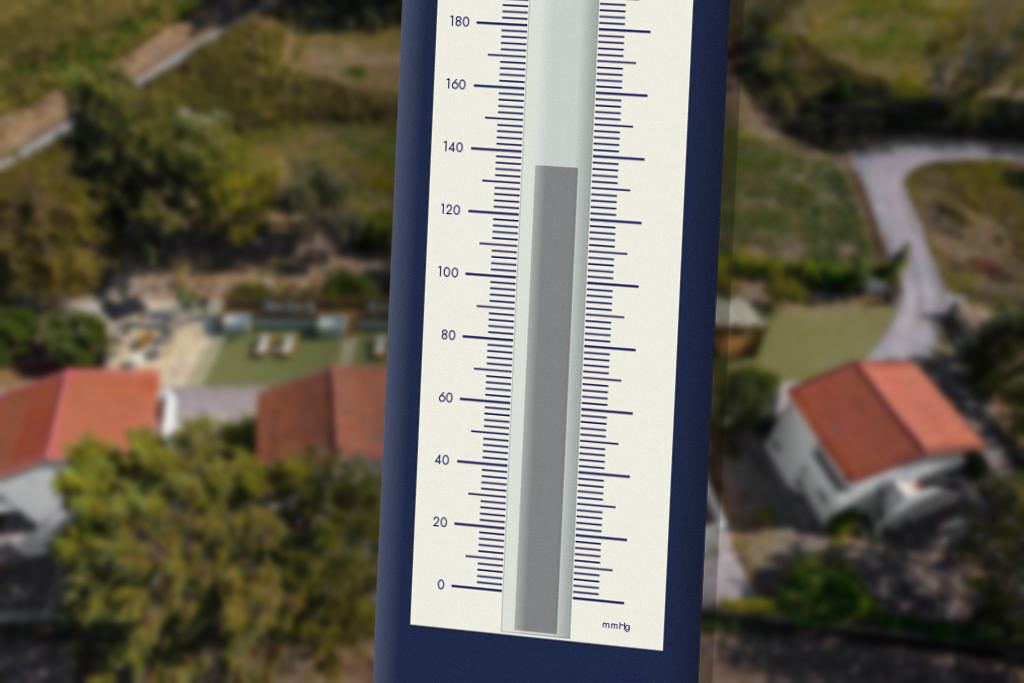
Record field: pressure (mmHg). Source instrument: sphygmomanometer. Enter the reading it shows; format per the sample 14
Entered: 136
